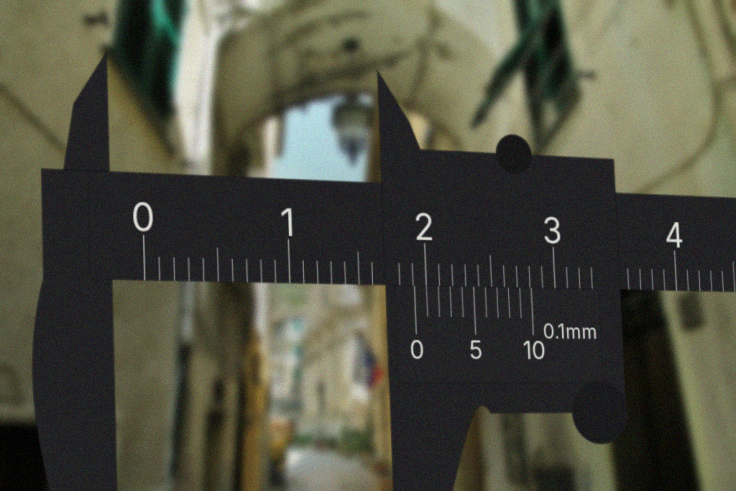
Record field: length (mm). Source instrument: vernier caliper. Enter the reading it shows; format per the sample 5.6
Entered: 19.1
